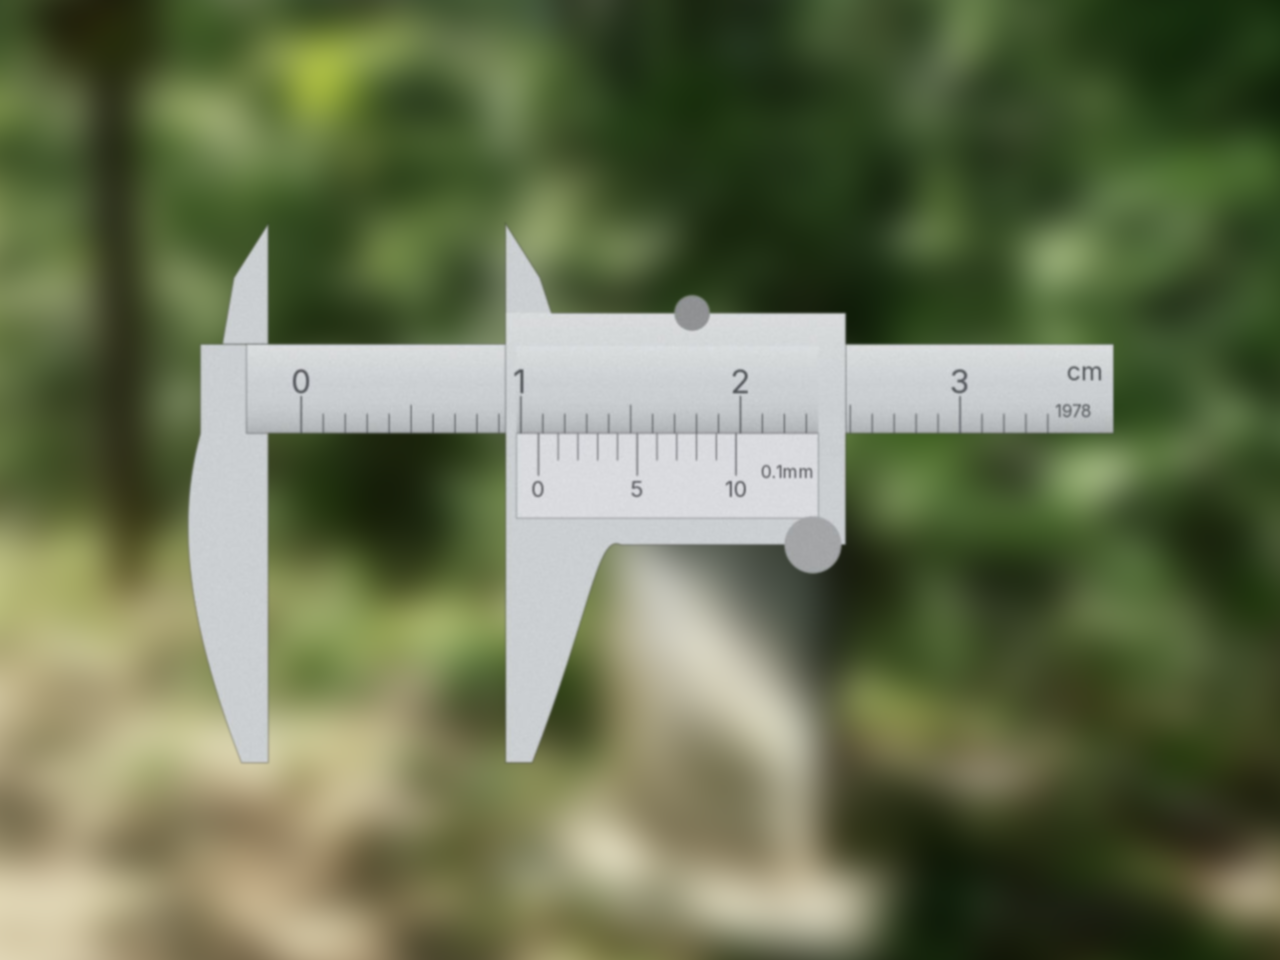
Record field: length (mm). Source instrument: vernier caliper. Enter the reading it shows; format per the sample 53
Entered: 10.8
